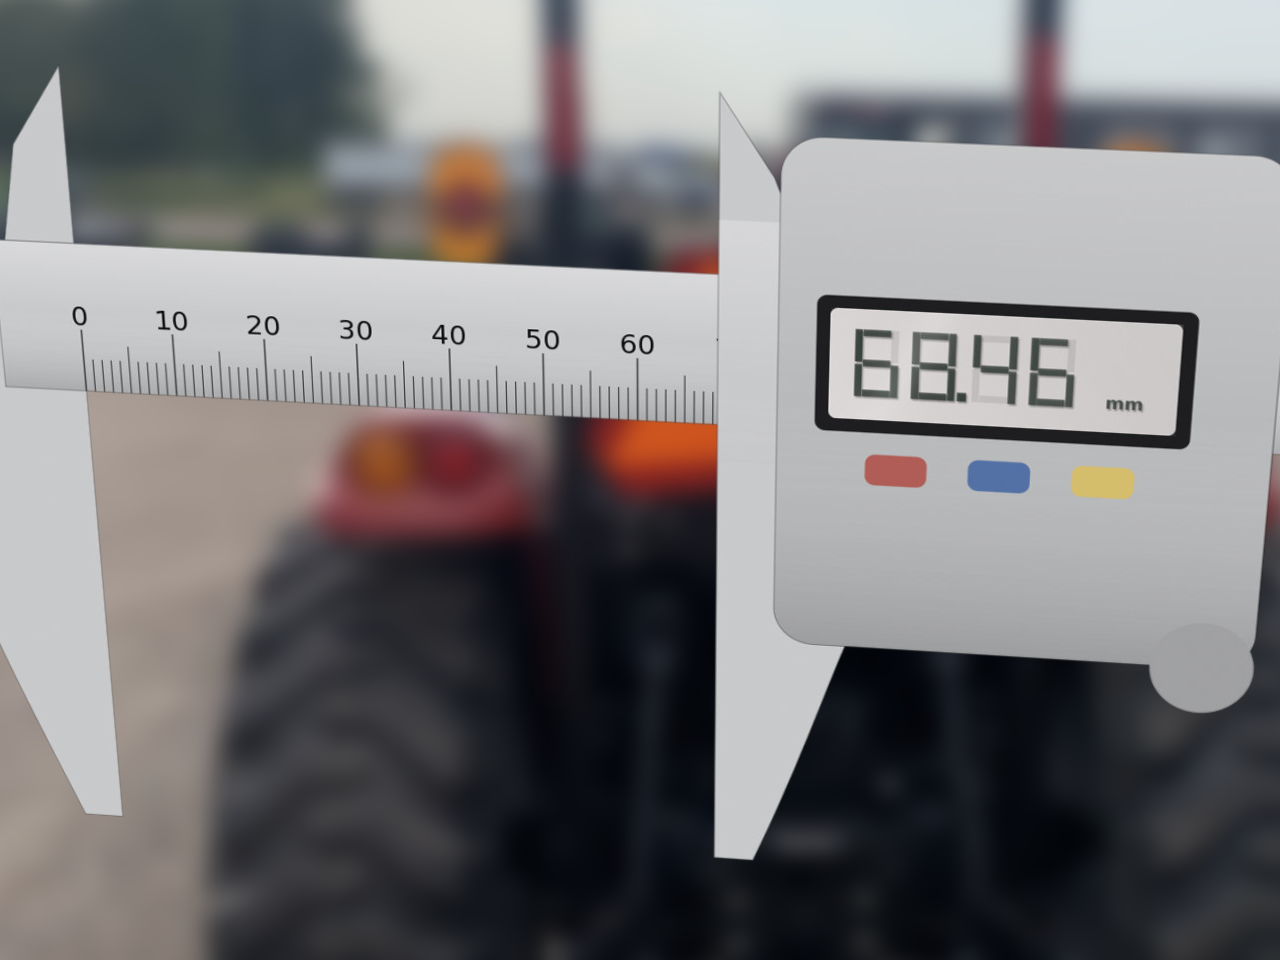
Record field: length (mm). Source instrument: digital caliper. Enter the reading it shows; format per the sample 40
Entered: 68.46
